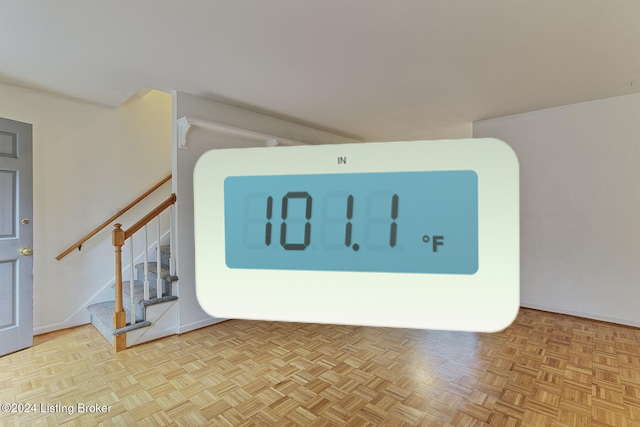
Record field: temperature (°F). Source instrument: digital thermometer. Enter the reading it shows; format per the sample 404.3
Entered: 101.1
